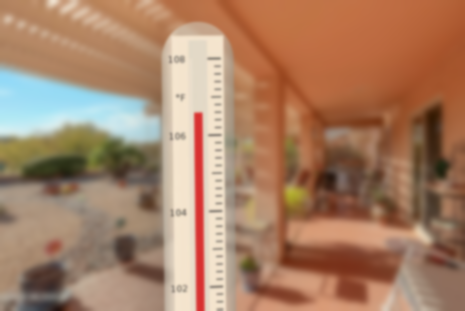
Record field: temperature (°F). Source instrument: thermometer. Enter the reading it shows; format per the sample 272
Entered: 106.6
